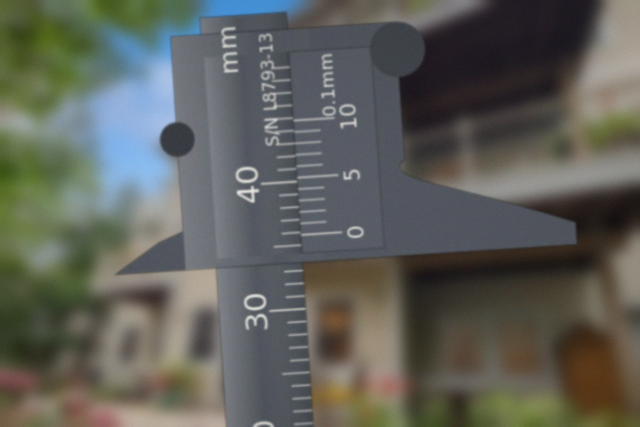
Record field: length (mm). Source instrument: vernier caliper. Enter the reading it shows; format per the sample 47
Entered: 35.8
